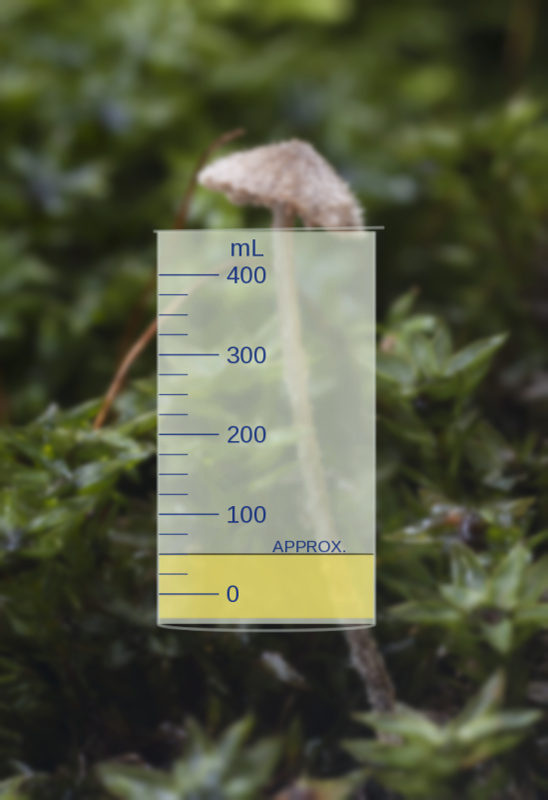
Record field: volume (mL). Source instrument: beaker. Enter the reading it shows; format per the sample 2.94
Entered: 50
